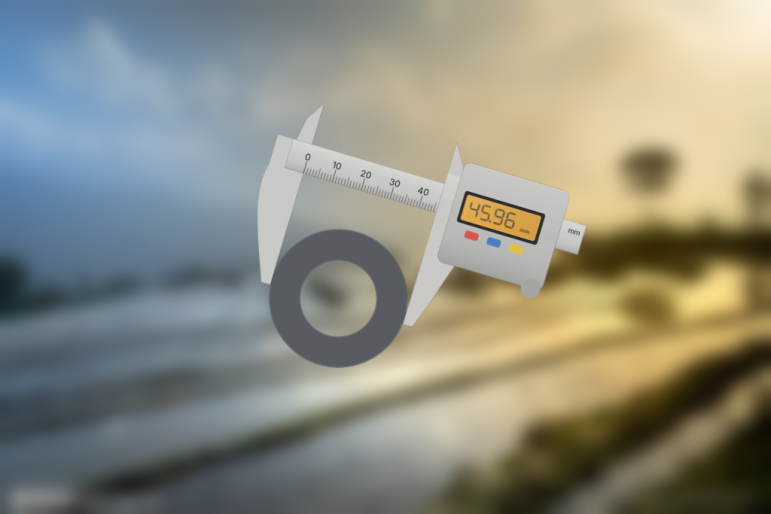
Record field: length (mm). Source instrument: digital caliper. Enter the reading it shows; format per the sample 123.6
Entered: 45.96
